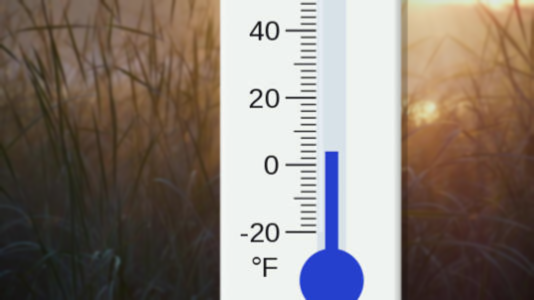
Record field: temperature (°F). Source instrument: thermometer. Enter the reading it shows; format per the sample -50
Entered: 4
